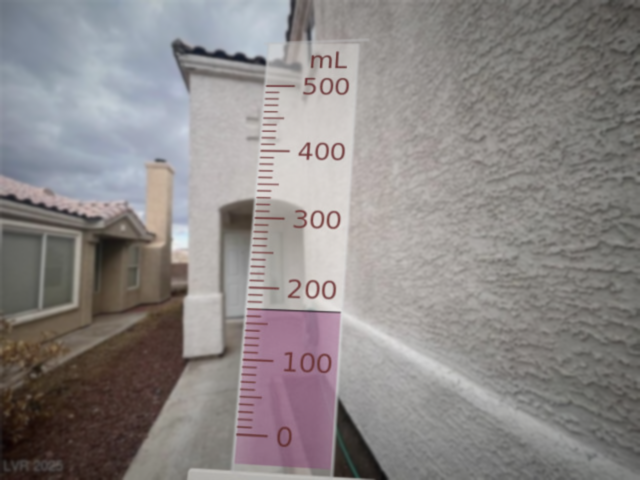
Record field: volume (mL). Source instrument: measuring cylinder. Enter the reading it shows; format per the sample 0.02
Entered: 170
